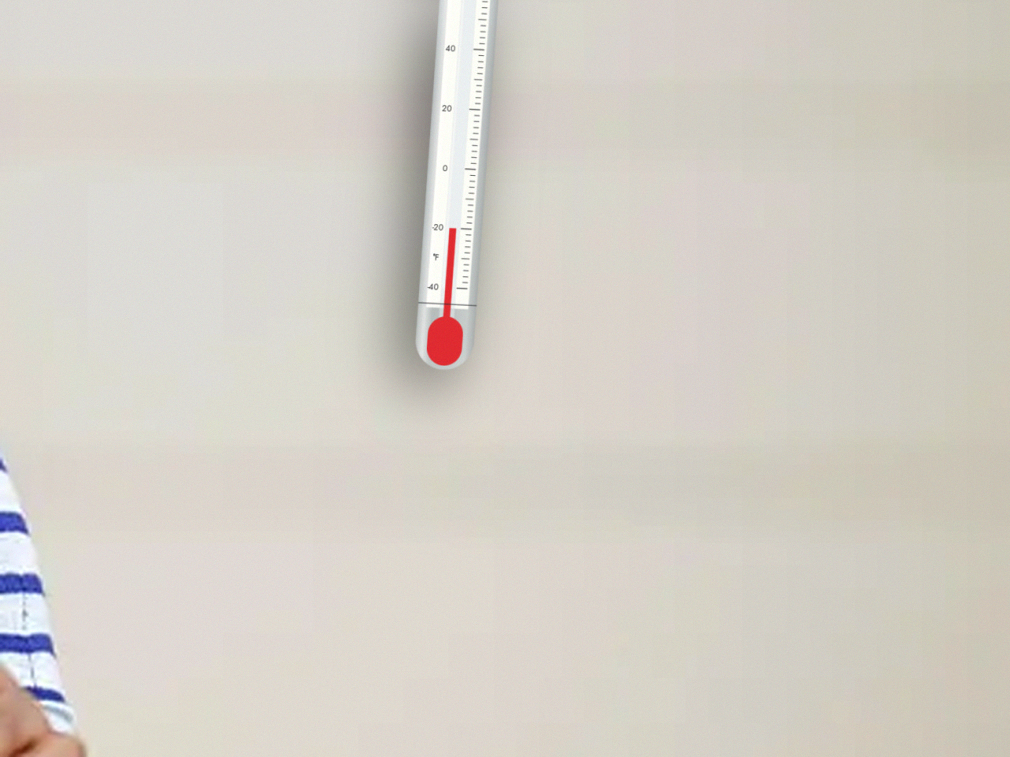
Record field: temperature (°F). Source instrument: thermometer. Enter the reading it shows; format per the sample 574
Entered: -20
